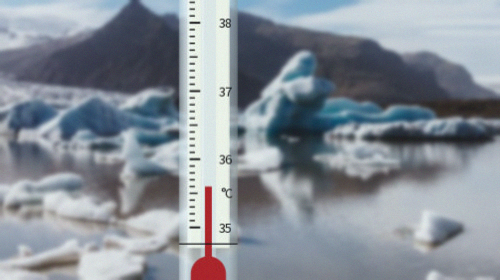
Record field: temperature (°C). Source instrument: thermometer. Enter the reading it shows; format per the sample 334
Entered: 35.6
